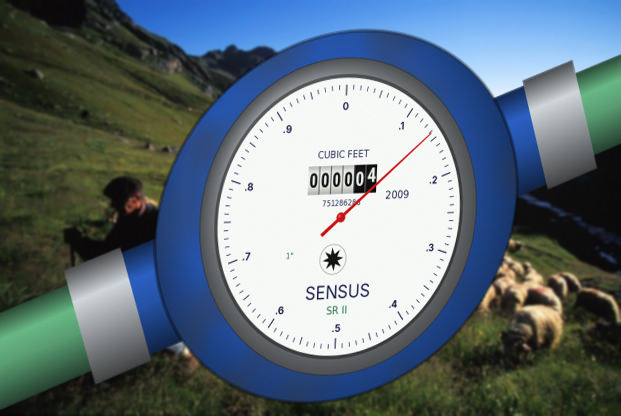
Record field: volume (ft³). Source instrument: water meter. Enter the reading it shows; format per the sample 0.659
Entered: 4.14
